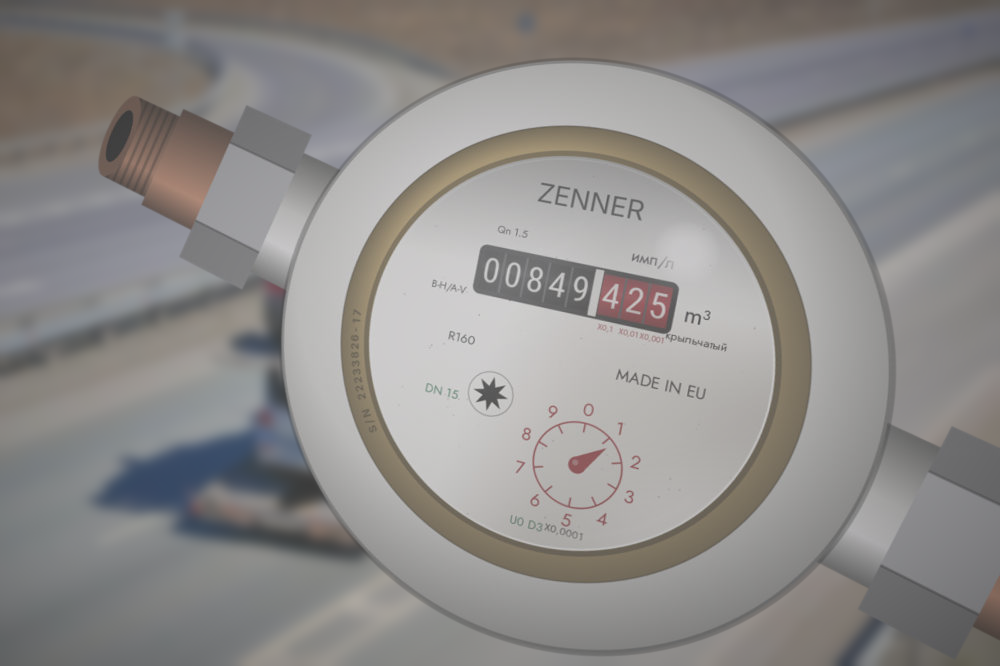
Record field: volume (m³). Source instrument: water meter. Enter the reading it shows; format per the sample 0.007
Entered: 849.4251
